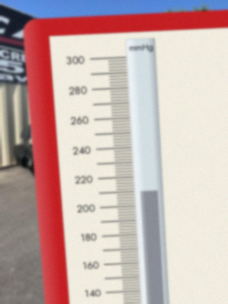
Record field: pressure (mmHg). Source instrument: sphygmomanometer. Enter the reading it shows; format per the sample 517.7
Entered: 210
